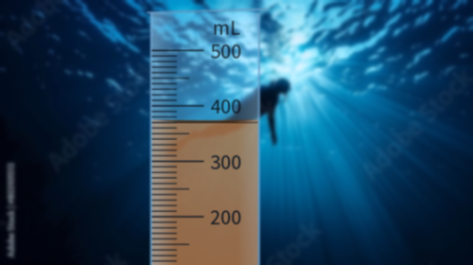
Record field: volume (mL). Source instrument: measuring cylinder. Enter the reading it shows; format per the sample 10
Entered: 370
